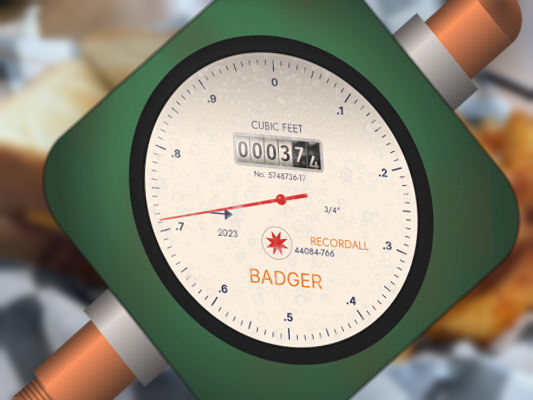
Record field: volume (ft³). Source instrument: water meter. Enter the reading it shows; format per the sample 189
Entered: 373.71
